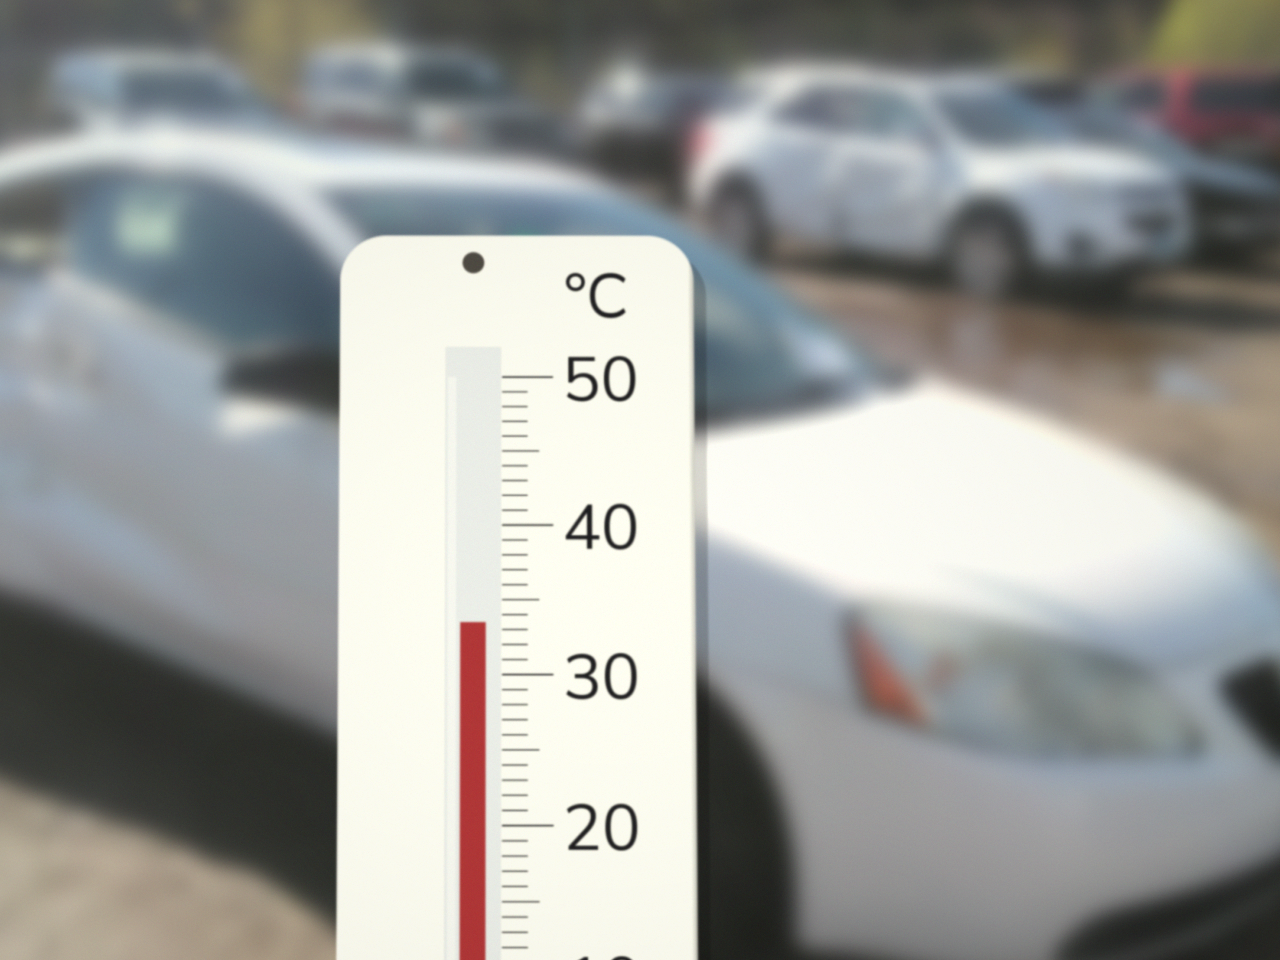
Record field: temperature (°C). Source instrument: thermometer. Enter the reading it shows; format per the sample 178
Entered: 33.5
